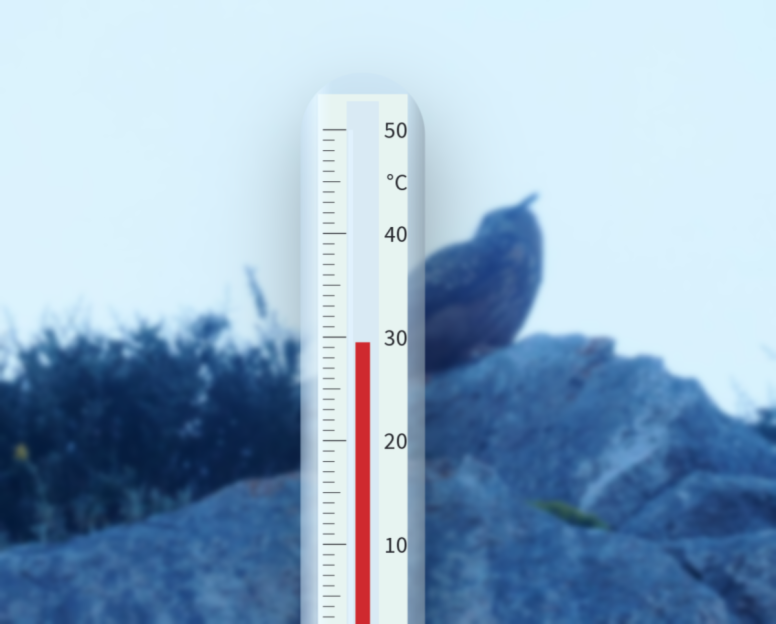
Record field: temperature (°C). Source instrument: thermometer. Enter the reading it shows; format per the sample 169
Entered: 29.5
